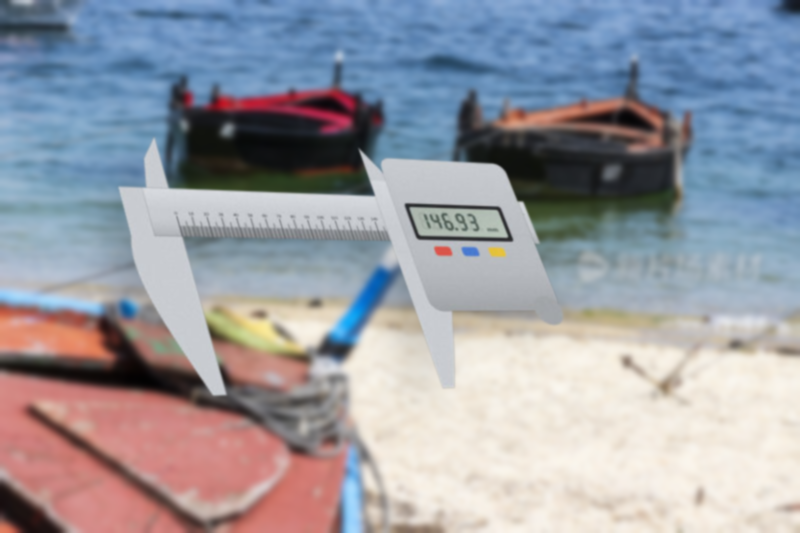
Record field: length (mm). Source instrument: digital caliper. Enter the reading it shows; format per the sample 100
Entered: 146.93
